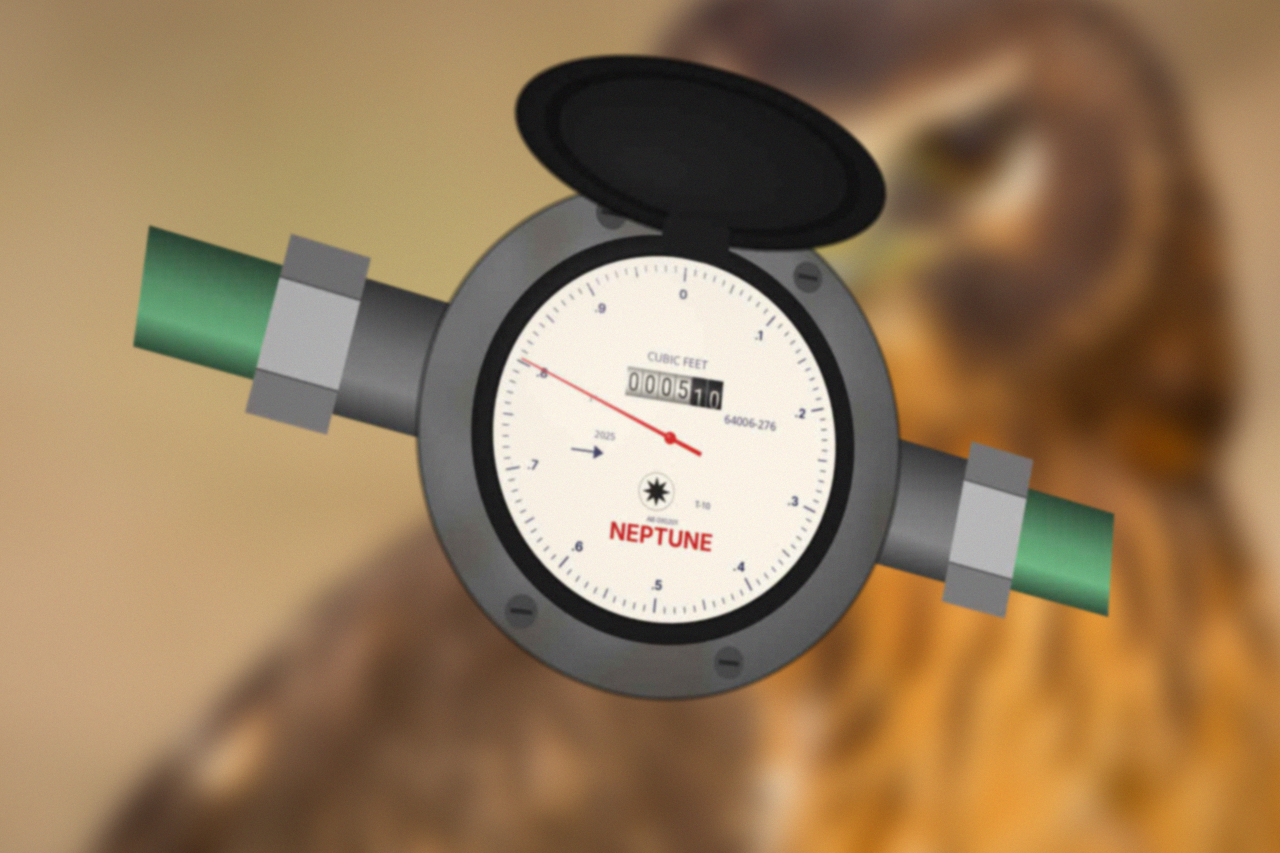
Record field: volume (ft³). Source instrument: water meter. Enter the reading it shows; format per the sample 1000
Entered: 509.80
